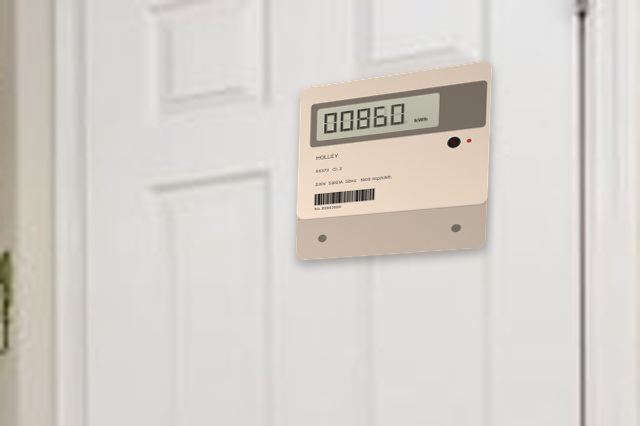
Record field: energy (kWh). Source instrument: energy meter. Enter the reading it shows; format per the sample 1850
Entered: 860
